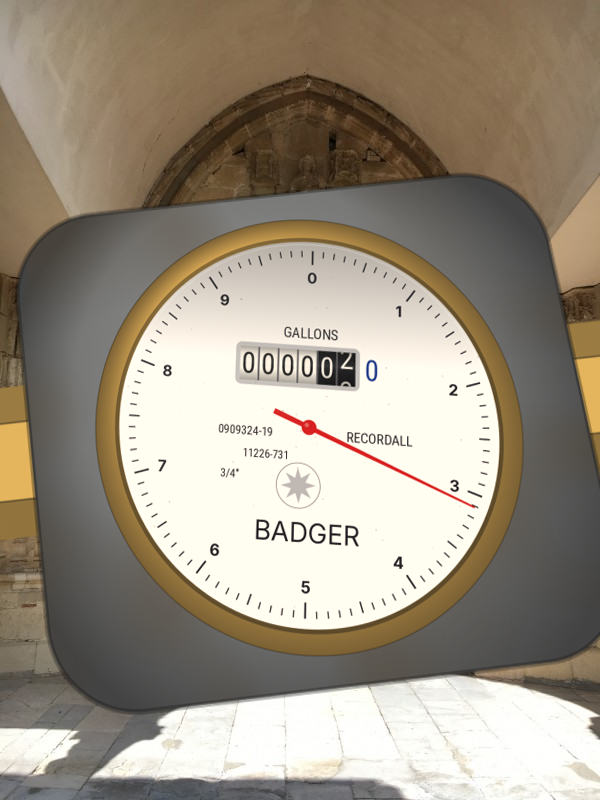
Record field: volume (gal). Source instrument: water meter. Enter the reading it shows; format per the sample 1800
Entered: 23.1
